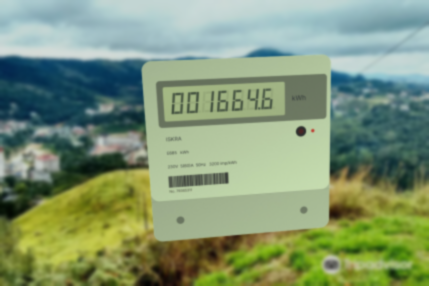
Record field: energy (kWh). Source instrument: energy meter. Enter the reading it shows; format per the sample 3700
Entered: 1664.6
